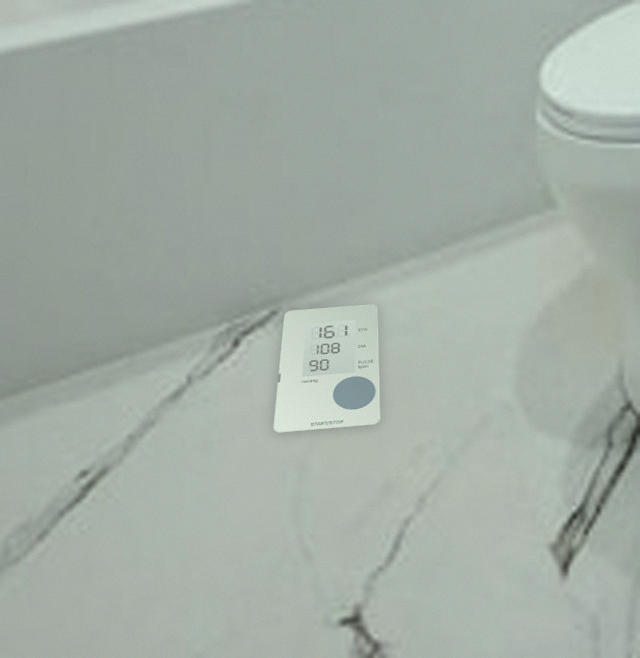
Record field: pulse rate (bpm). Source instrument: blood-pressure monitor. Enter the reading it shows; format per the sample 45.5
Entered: 90
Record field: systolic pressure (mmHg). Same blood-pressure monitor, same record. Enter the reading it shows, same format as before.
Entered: 161
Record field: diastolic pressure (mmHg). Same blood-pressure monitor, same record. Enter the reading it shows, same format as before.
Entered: 108
